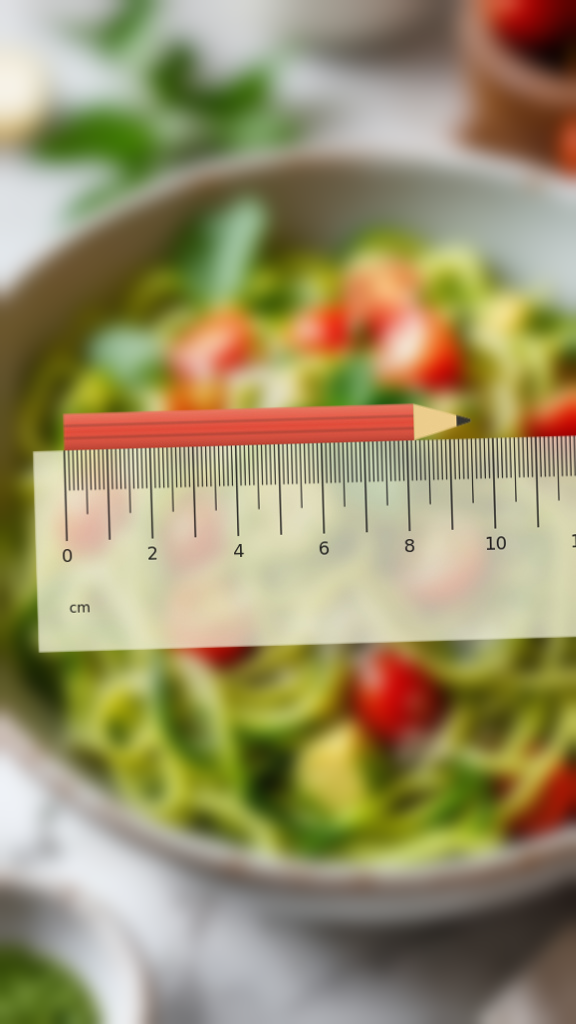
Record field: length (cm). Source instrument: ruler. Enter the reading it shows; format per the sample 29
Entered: 9.5
